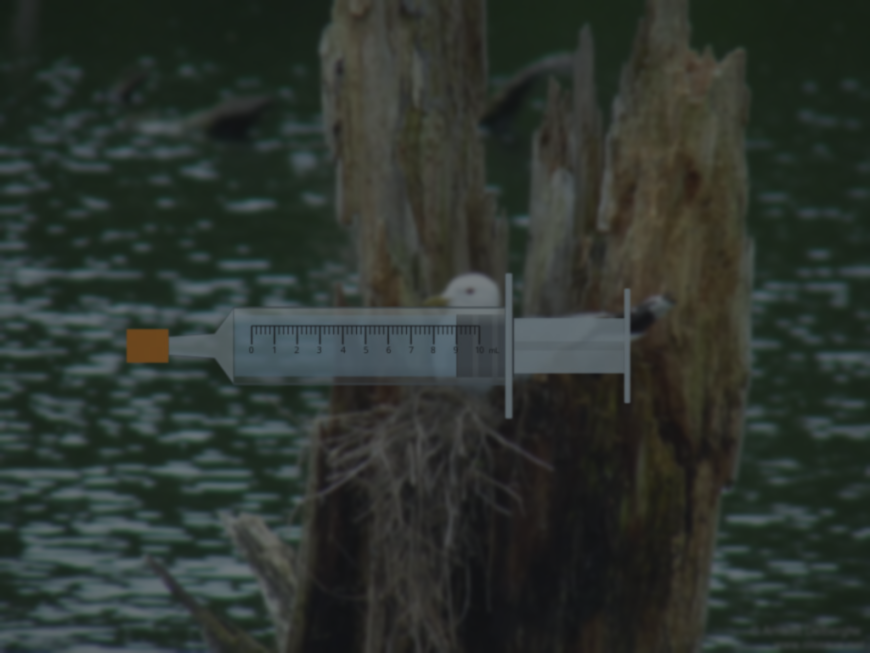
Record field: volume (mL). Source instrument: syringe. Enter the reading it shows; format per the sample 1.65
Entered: 9
